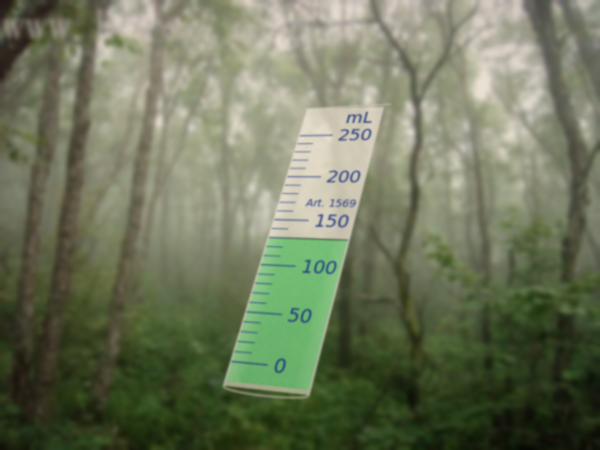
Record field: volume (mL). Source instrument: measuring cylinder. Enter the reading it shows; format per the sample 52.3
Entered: 130
